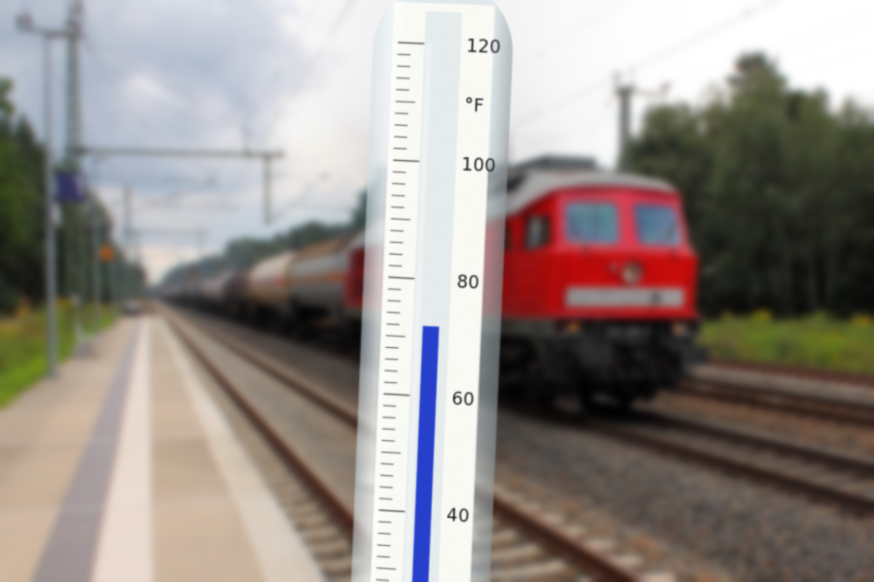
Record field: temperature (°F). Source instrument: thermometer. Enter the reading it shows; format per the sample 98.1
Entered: 72
